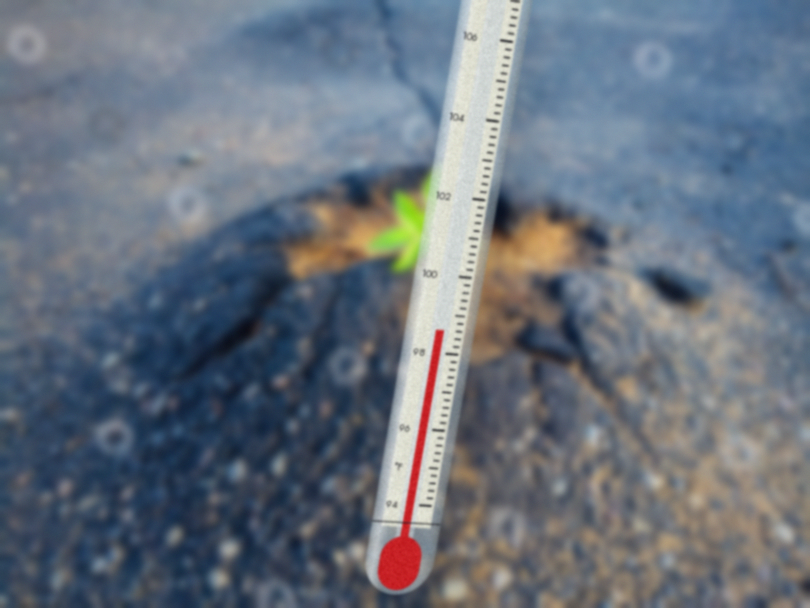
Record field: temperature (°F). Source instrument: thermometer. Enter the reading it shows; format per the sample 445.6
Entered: 98.6
